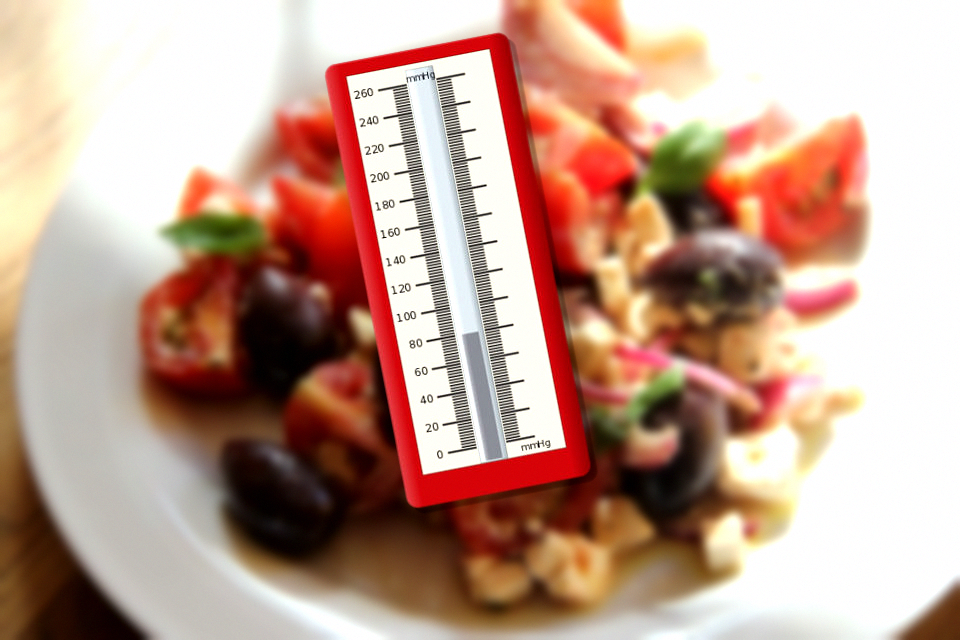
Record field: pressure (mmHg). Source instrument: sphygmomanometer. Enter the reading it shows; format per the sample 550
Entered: 80
